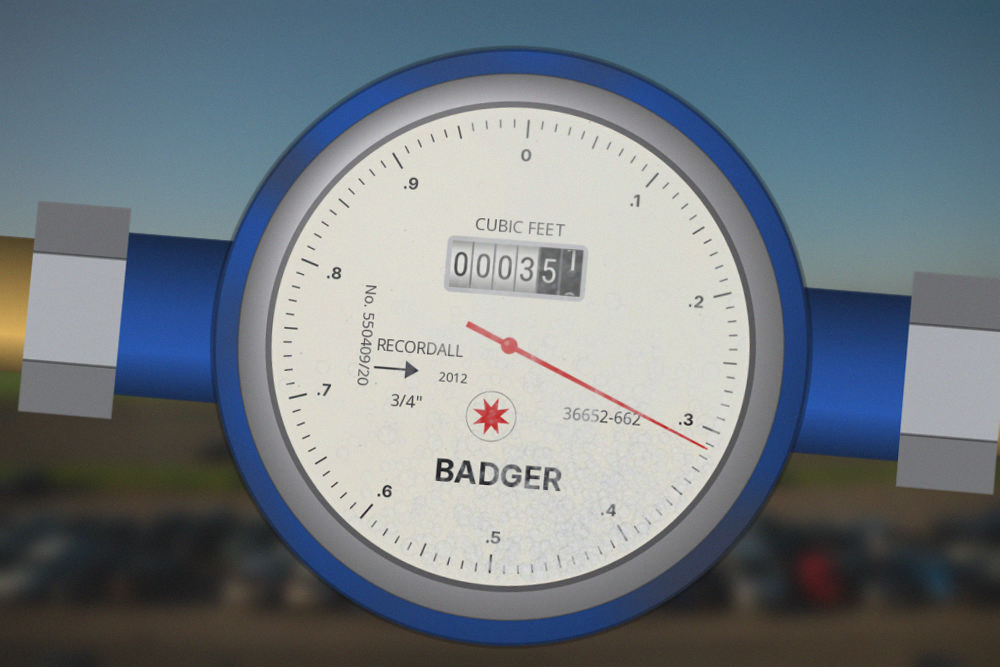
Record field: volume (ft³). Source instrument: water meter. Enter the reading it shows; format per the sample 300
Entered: 351.31
